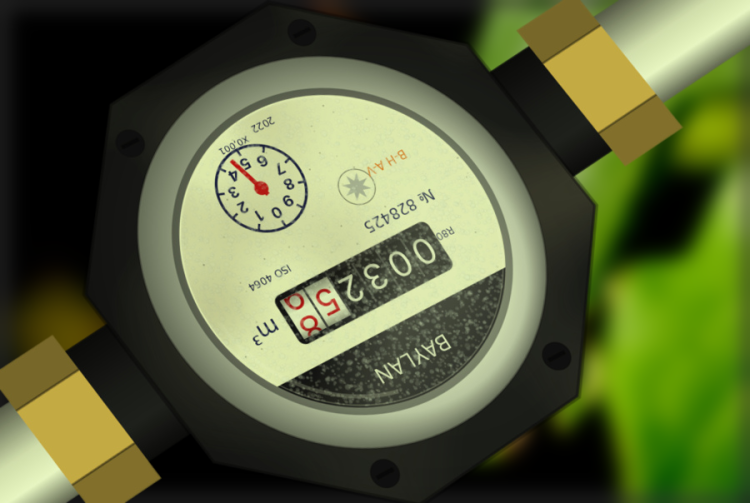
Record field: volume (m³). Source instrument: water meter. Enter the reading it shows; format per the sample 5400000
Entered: 32.584
